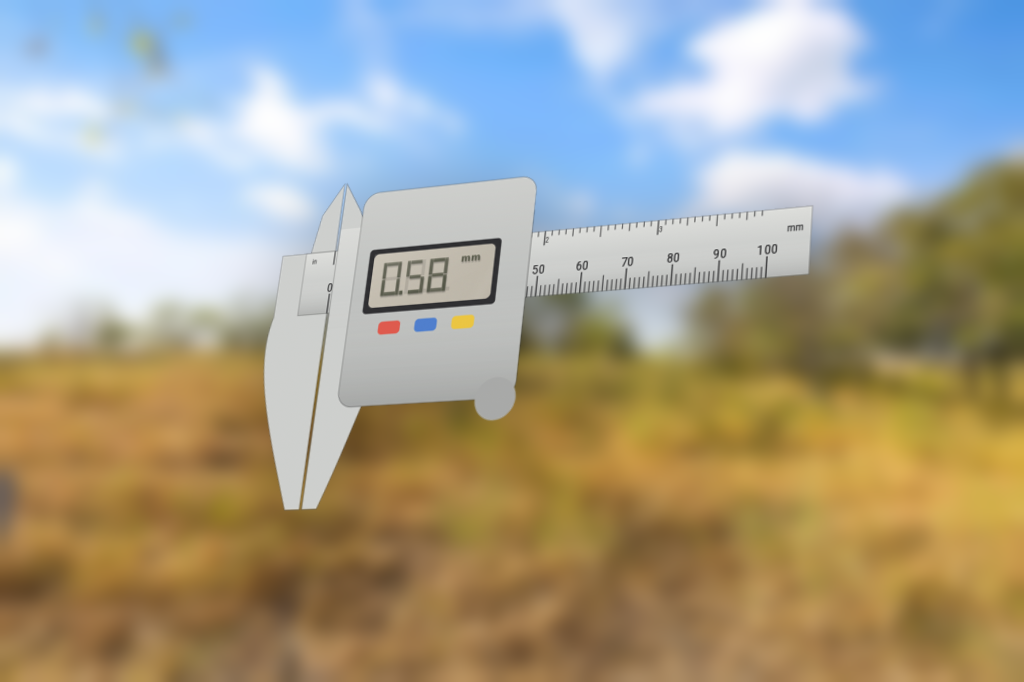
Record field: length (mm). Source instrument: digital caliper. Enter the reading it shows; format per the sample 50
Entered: 0.58
